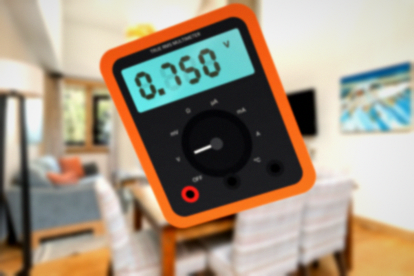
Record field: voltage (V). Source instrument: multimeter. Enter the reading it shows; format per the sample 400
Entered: 0.750
